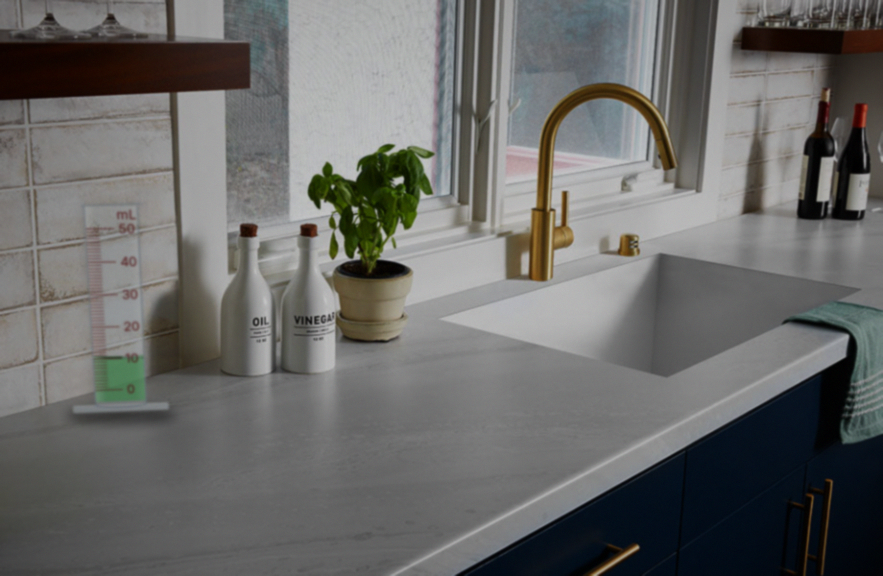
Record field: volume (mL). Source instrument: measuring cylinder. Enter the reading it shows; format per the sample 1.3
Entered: 10
